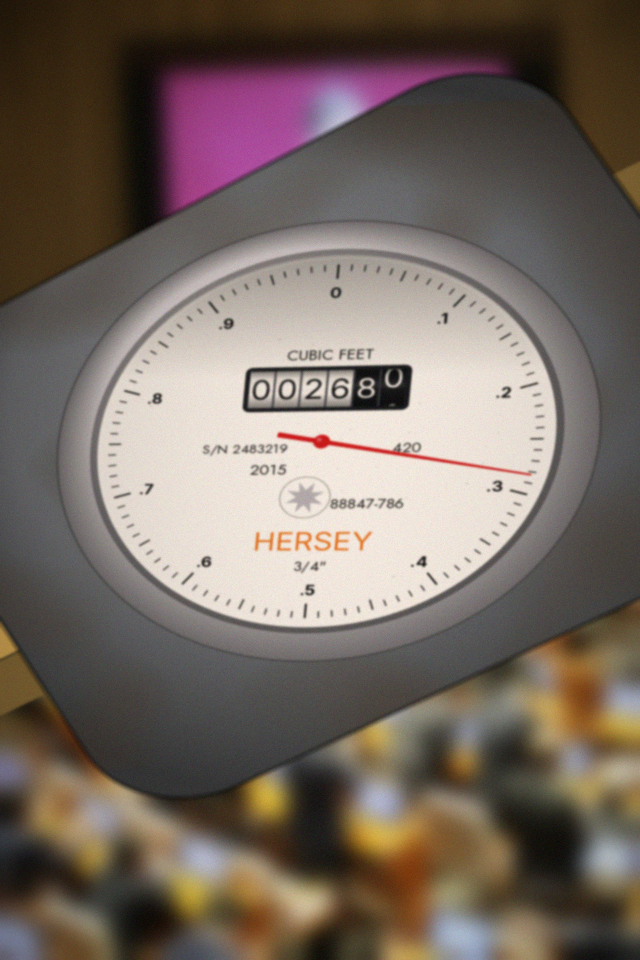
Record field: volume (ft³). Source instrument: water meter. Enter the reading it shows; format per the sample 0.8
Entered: 2680.28
